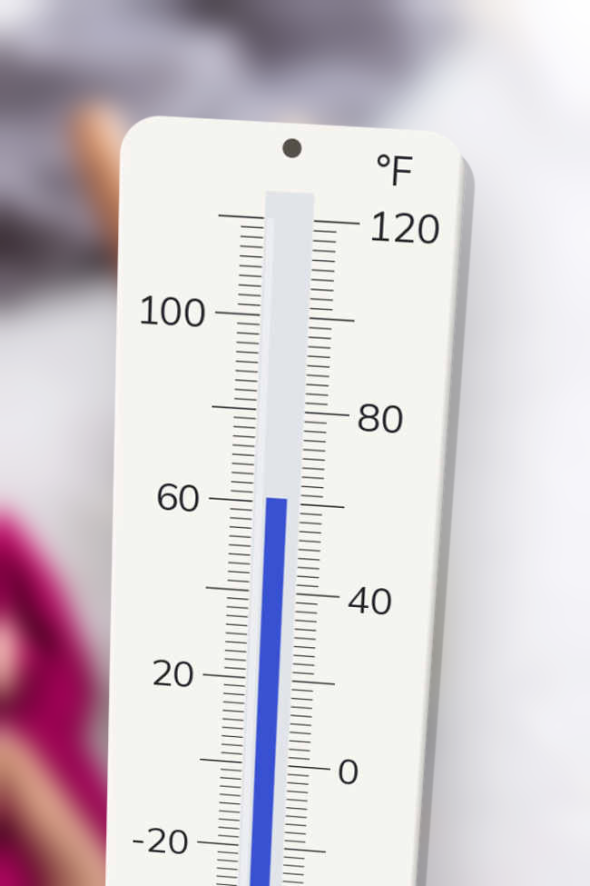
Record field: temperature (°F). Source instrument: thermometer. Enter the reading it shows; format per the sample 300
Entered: 61
